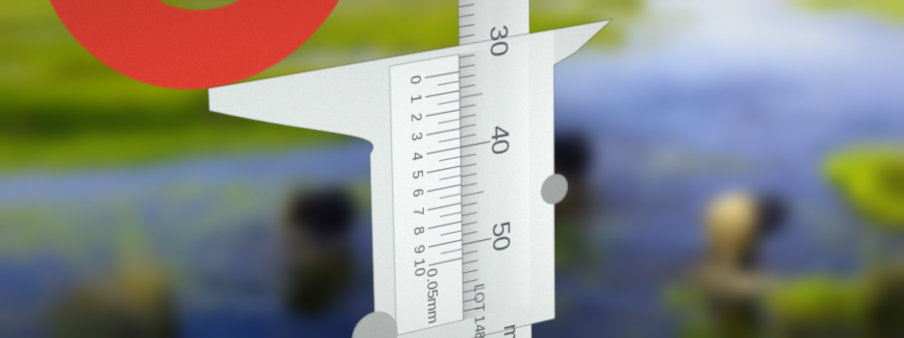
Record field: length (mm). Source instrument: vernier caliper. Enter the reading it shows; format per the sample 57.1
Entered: 32.4
